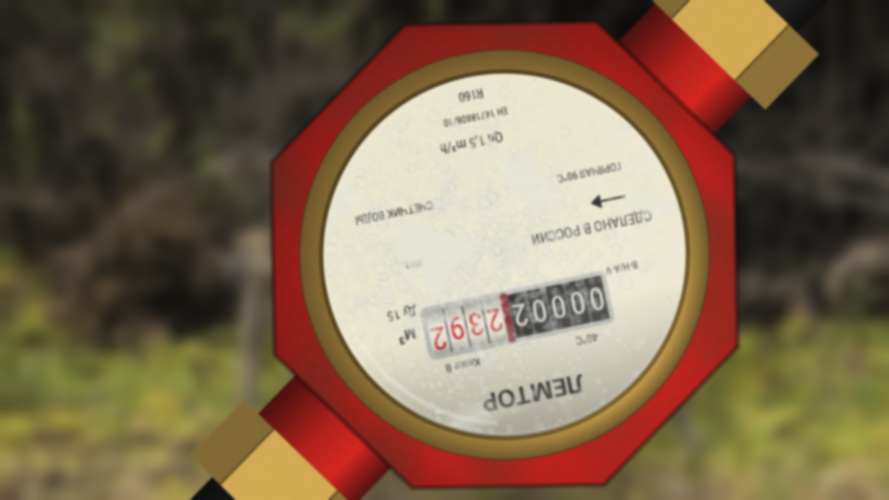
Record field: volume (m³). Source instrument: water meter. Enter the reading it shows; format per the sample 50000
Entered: 2.2392
